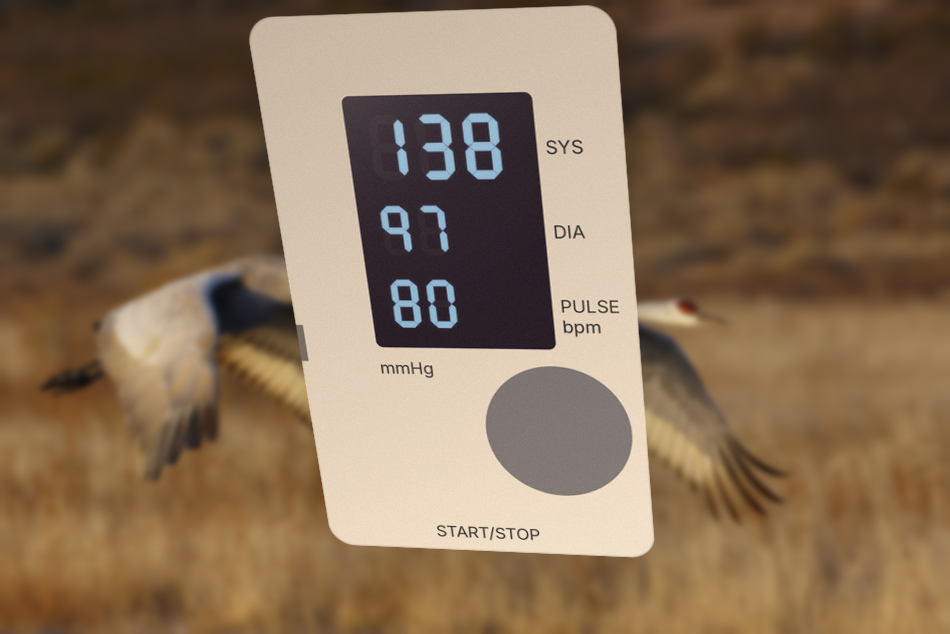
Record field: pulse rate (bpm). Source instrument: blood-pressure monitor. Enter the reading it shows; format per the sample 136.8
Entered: 80
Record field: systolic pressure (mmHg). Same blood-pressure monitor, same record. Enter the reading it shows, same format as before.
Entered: 138
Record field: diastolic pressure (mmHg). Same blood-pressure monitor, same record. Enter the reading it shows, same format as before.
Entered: 97
